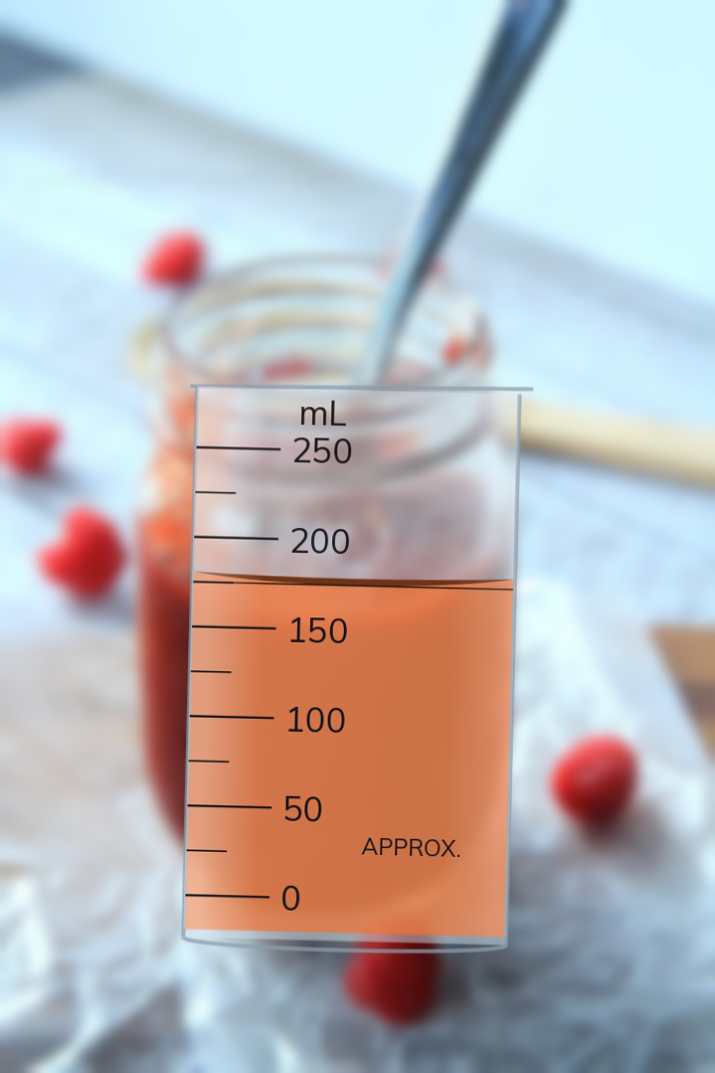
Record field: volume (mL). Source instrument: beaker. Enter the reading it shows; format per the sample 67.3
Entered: 175
